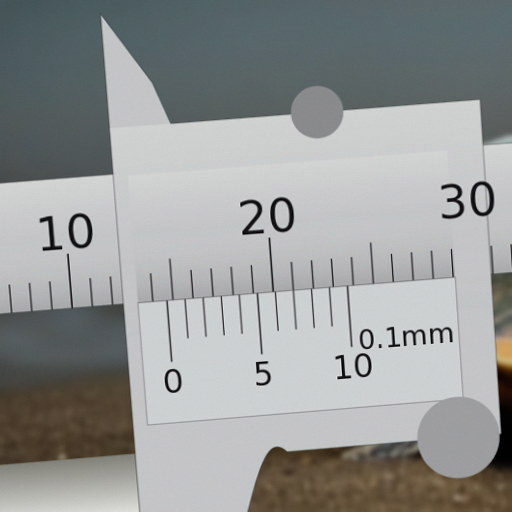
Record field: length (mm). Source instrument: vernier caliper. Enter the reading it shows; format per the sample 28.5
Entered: 14.7
